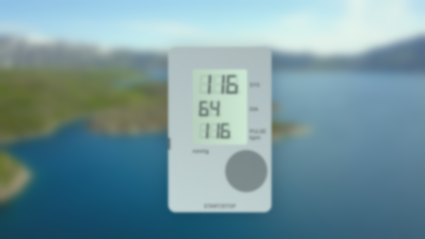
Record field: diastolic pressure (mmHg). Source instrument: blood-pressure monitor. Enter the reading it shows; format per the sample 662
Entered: 64
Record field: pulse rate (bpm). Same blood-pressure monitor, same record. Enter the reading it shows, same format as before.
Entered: 116
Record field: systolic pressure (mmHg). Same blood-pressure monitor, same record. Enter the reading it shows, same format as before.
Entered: 116
